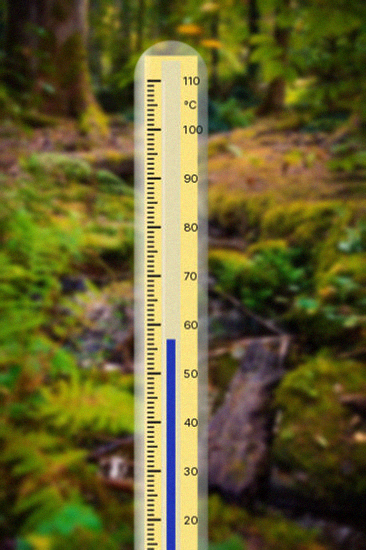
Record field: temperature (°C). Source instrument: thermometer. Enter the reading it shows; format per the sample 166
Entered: 57
